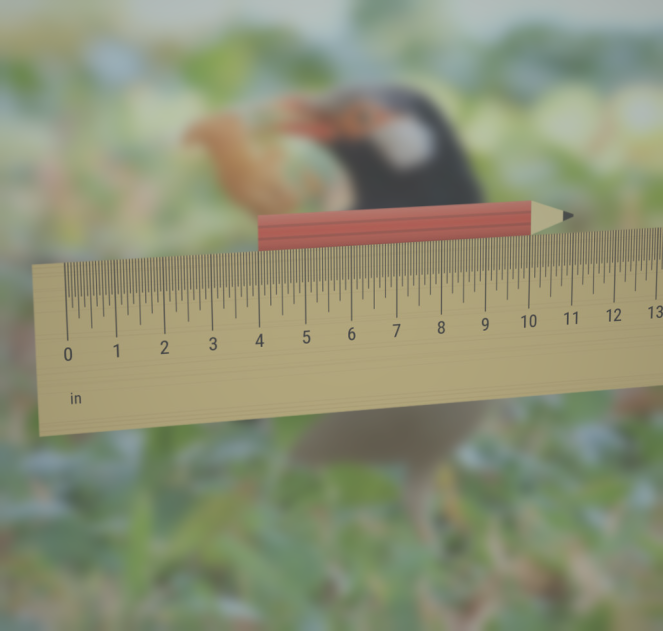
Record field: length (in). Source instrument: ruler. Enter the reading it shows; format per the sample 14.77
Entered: 7
